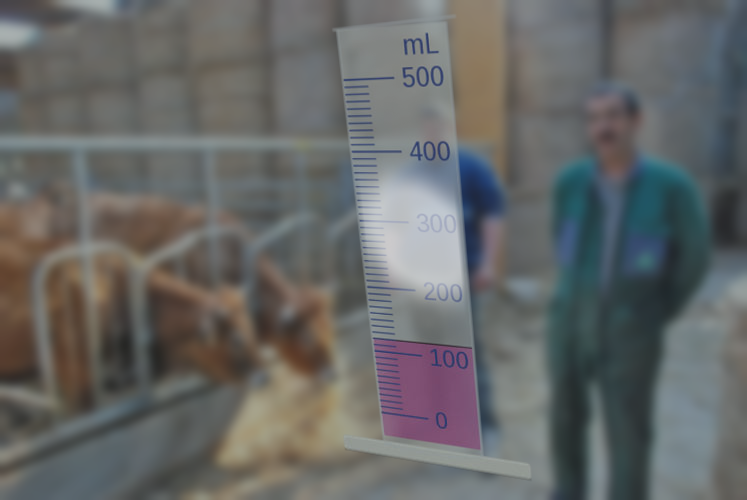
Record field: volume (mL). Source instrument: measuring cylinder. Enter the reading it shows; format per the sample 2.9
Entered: 120
